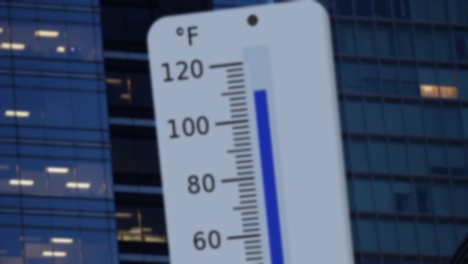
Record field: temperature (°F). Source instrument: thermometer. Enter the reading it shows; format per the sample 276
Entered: 110
